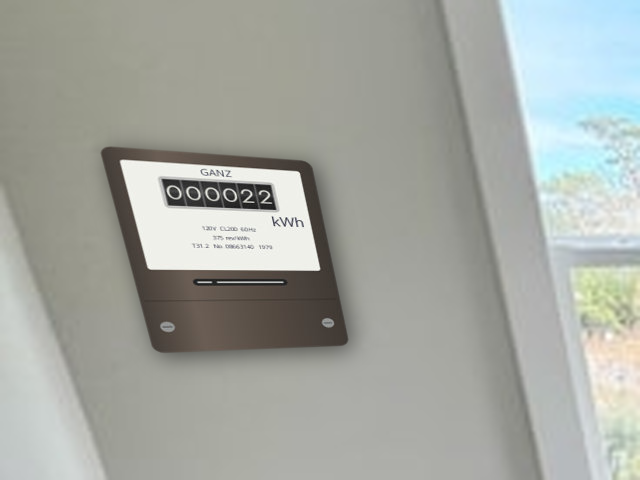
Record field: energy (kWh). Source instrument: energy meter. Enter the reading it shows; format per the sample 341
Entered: 22
